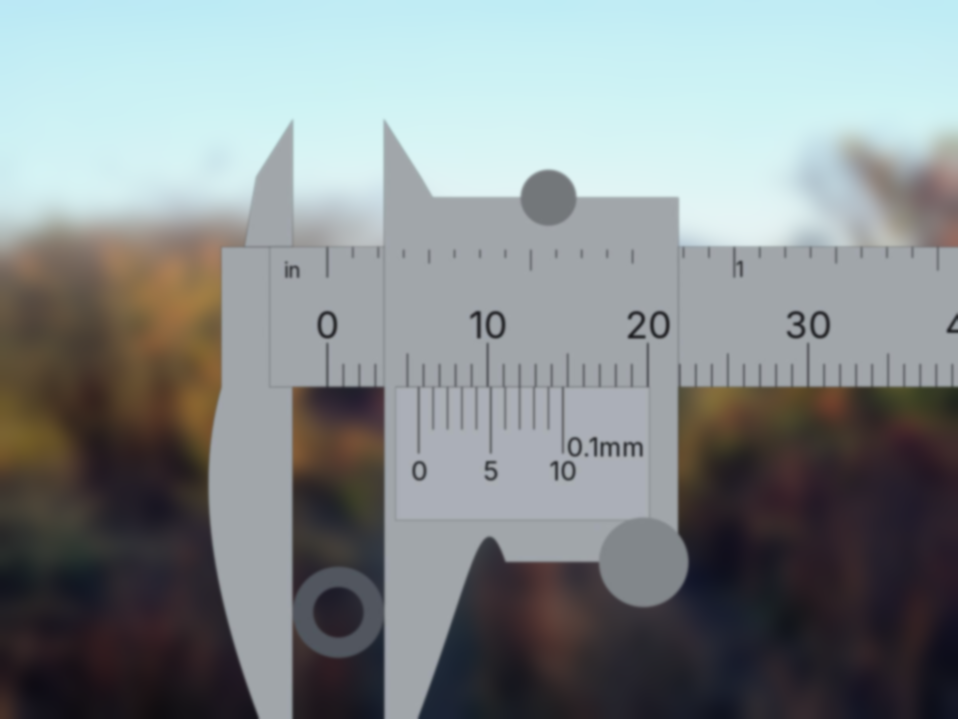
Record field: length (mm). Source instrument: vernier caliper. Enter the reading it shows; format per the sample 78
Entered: 5.7
